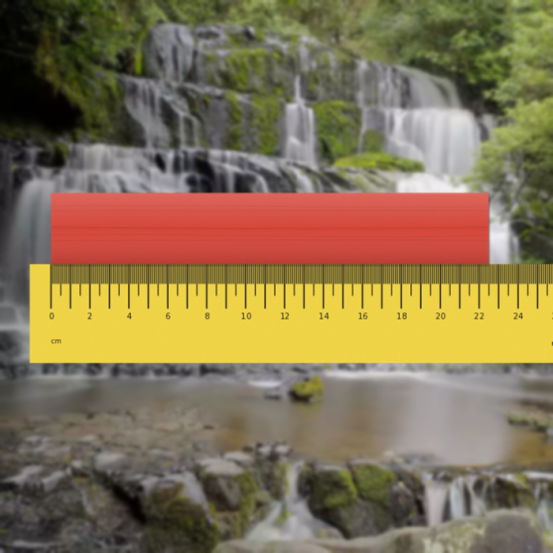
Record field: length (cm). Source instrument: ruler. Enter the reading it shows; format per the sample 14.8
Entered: 22.5
